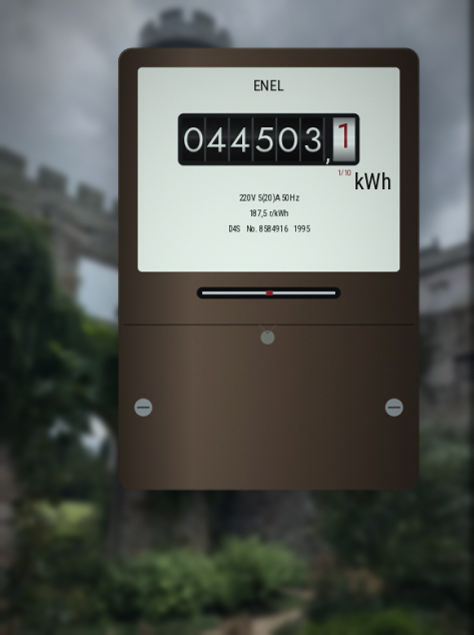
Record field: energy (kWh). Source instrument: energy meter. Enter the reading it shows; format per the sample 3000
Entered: 44503.1
